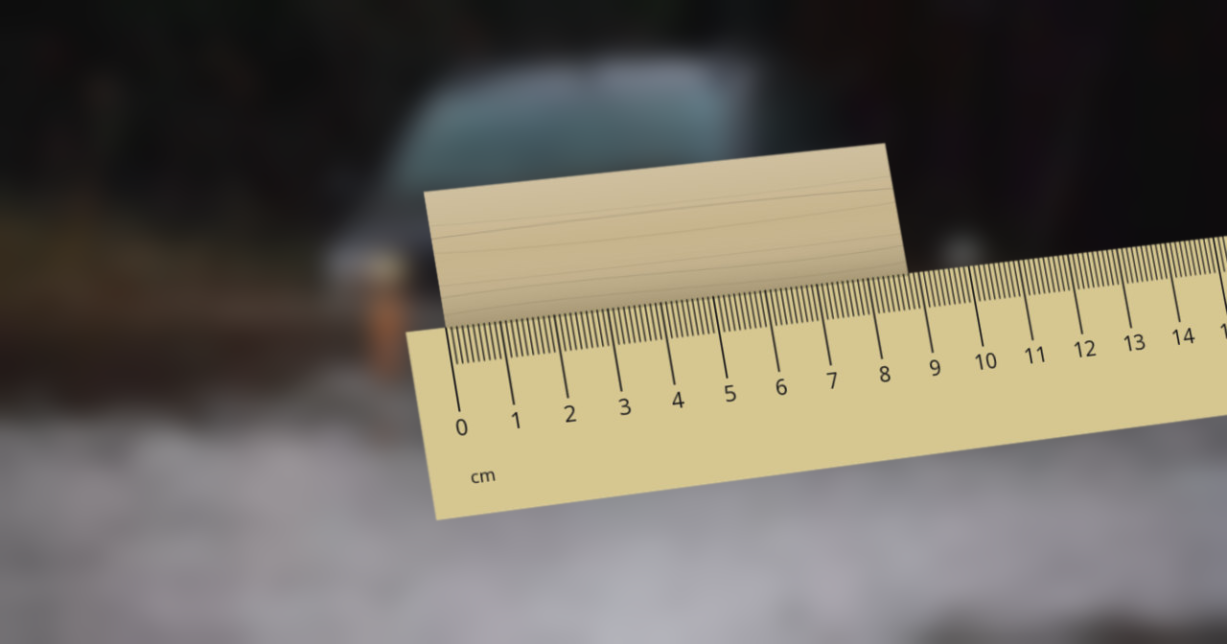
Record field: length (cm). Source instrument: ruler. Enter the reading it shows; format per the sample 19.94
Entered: 8.8
